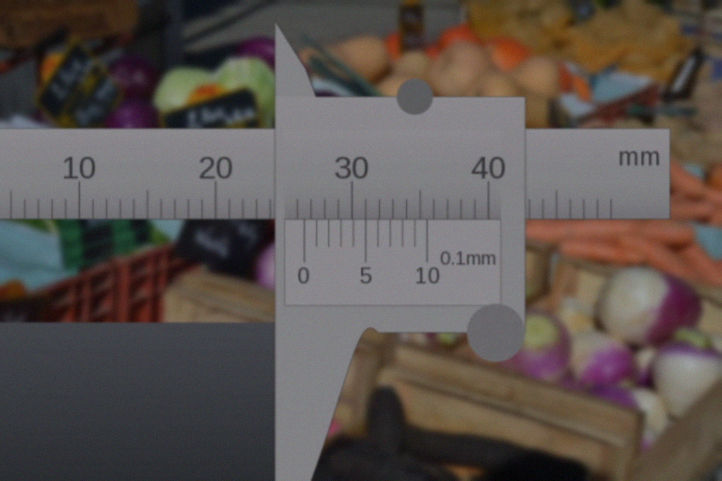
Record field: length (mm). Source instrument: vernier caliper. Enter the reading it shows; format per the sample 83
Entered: 26.5
